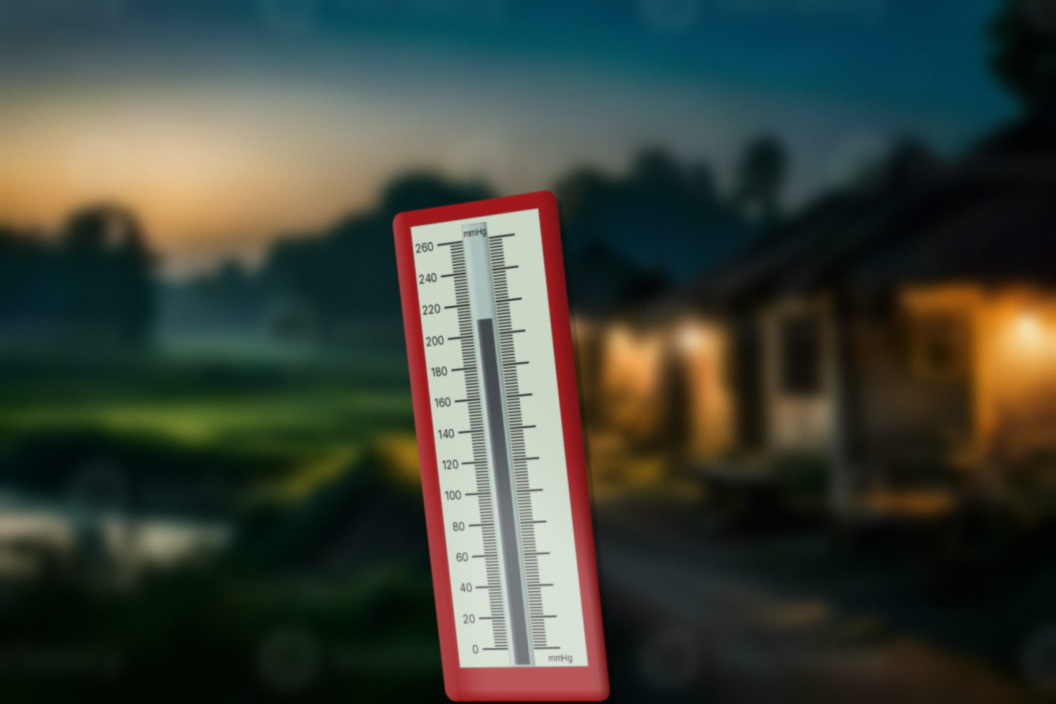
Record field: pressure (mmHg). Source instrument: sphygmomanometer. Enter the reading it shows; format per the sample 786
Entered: 210
